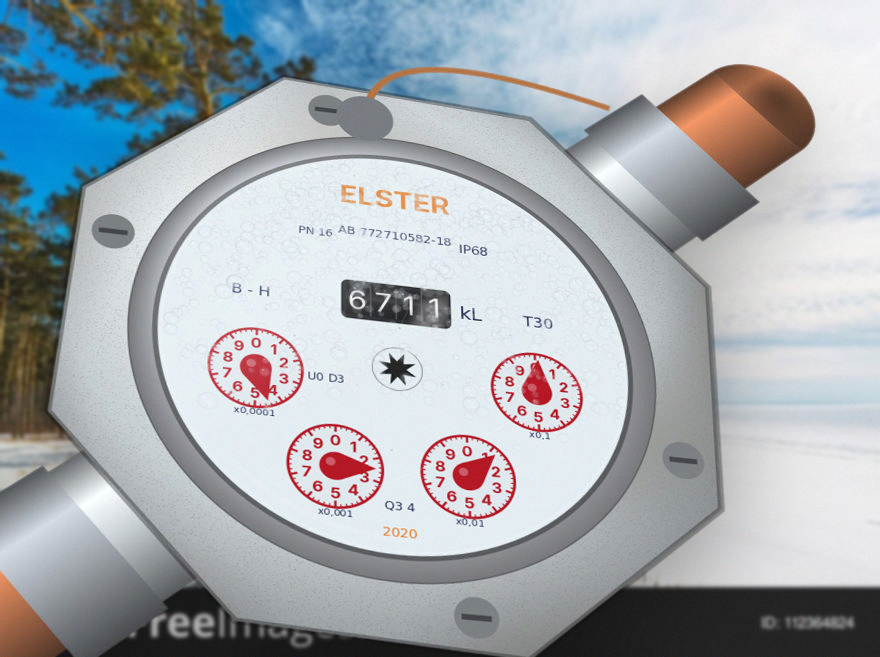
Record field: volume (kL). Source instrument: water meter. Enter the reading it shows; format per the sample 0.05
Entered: 6711.0124
